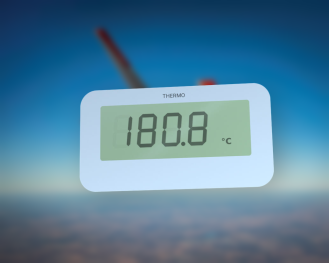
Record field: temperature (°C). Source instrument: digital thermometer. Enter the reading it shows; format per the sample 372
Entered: 180.8
